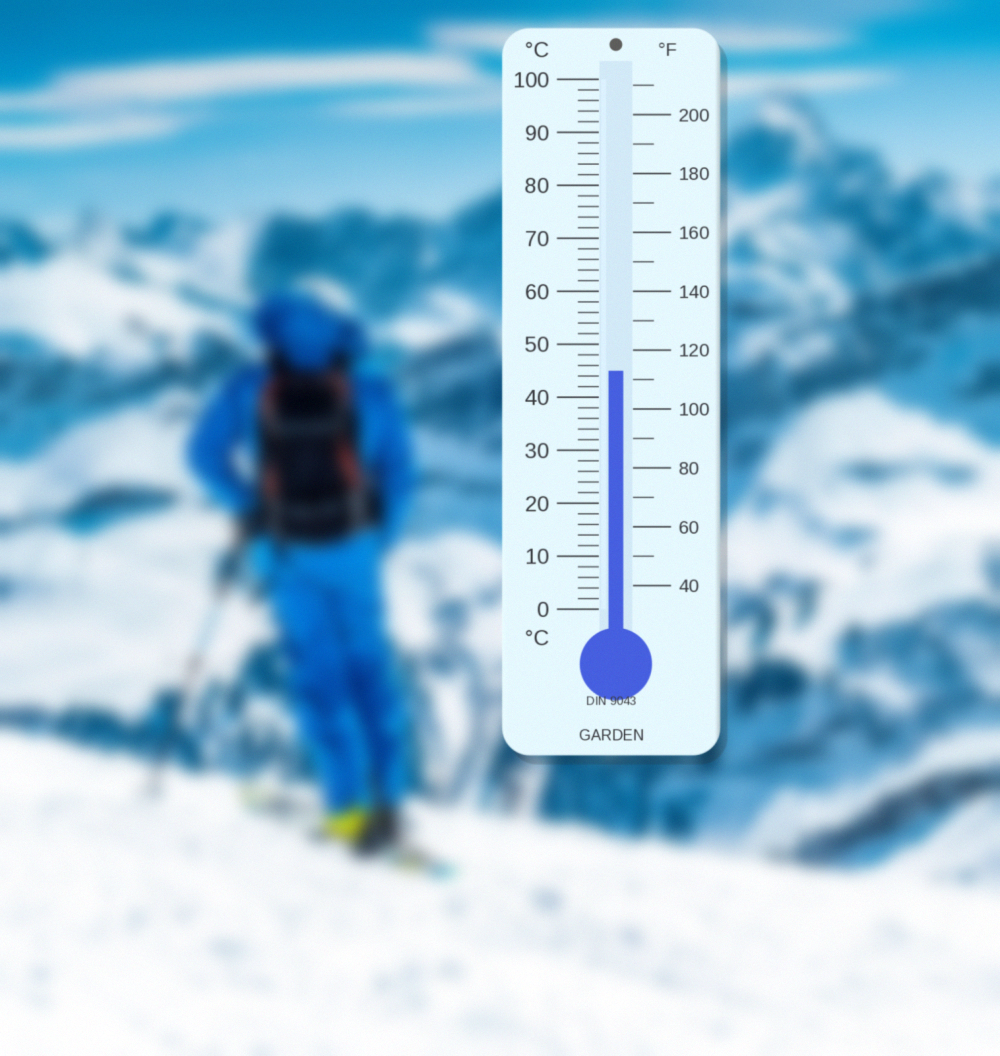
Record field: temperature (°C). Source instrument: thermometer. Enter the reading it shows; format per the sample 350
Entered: 45
